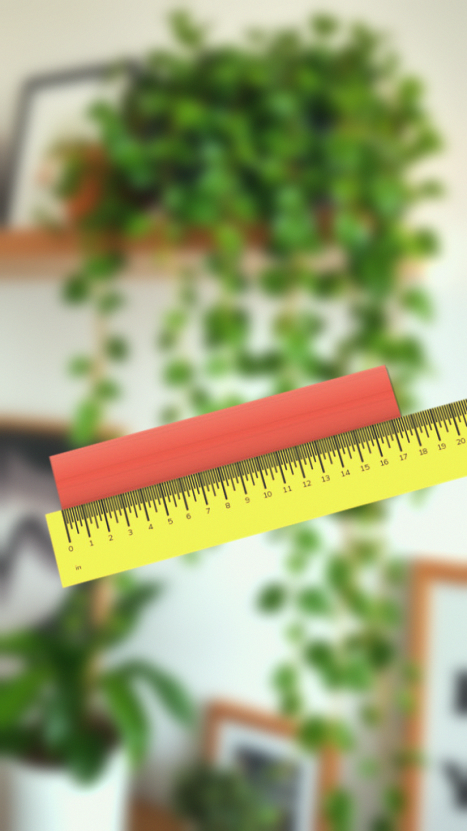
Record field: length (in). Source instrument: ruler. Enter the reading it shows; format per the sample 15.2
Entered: 17.5
